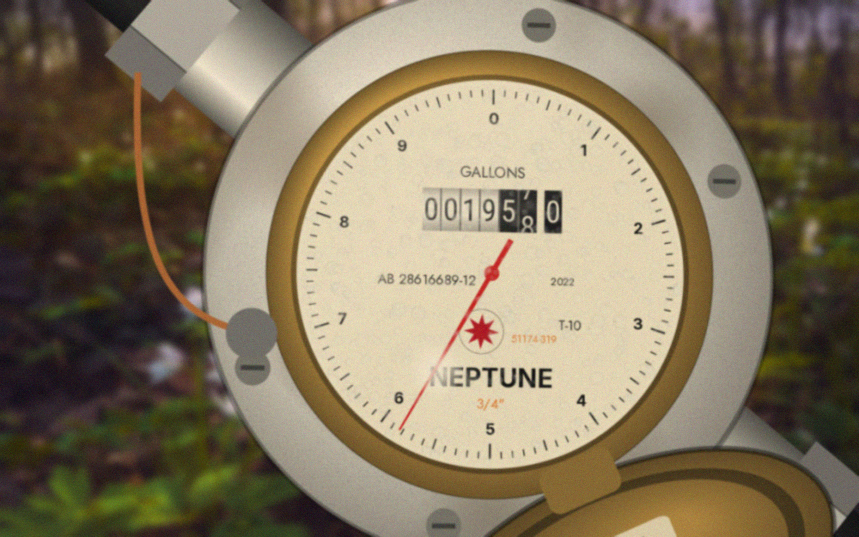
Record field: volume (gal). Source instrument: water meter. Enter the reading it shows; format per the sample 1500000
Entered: 19575.8
